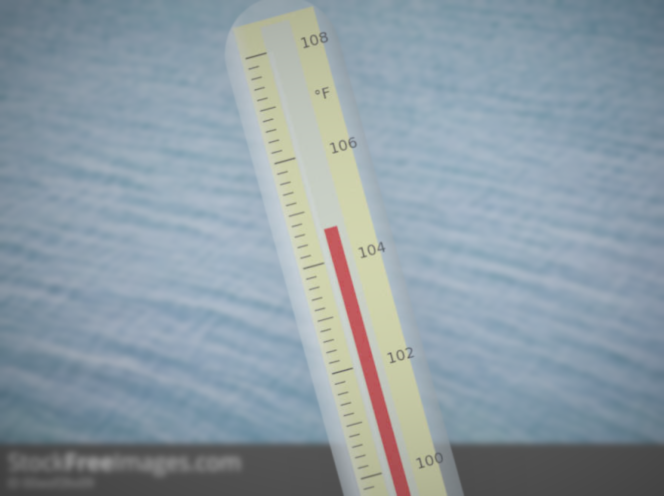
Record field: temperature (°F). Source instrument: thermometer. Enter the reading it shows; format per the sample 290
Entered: 104.6
